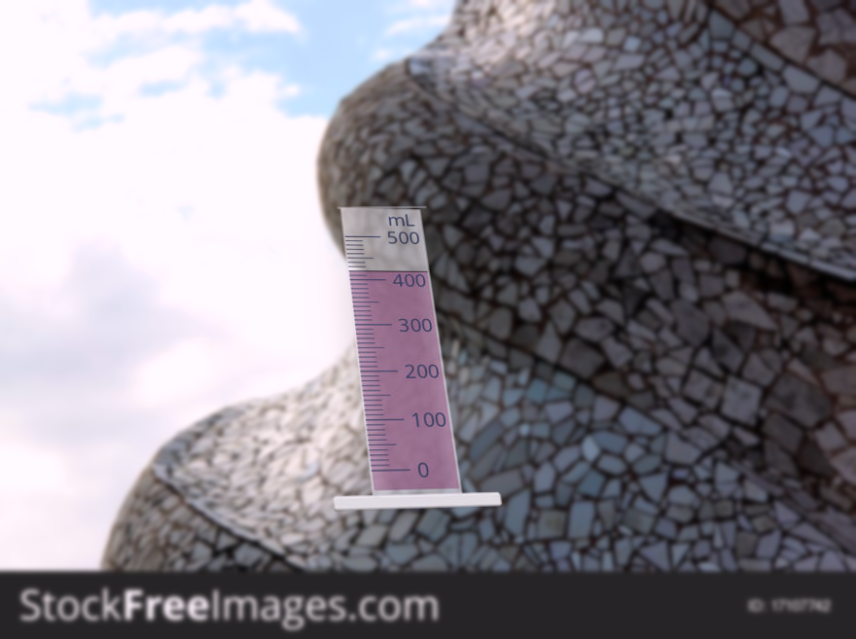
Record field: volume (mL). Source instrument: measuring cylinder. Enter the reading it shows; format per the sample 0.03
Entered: 420
